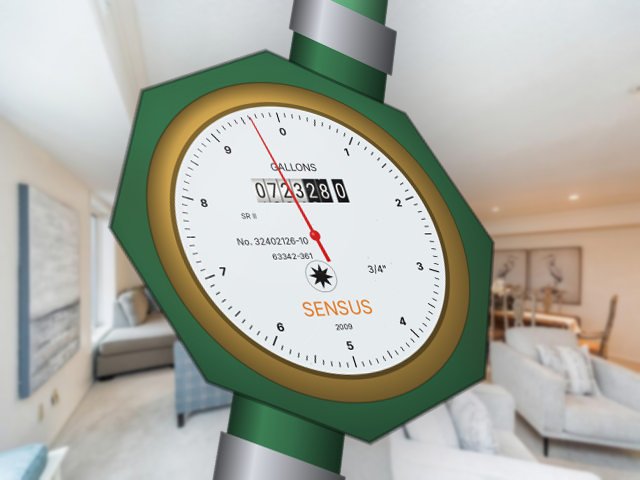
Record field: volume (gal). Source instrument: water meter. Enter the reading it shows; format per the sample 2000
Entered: 723279.6
